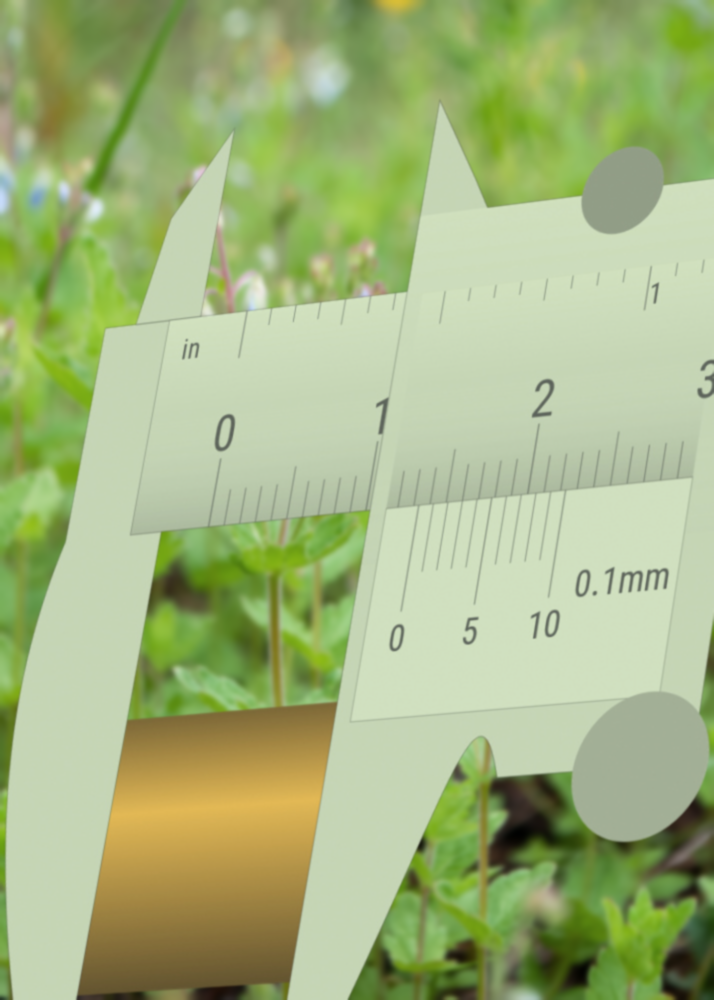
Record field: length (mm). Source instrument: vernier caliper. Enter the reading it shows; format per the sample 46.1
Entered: 13.3
